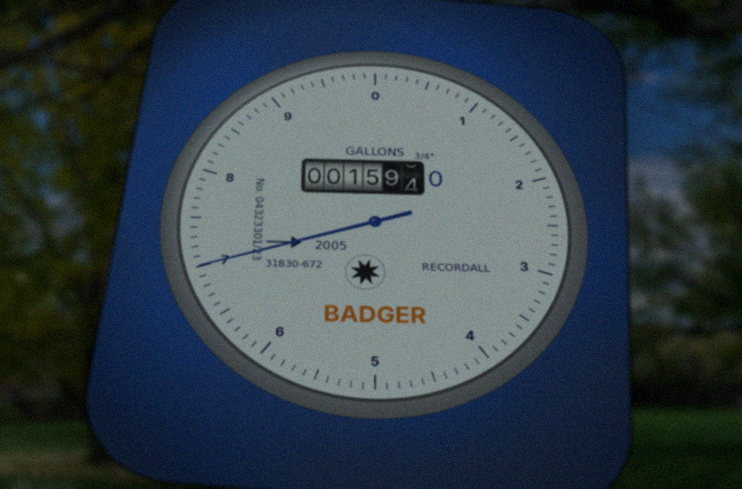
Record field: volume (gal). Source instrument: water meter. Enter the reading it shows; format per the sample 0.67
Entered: 15937.0
